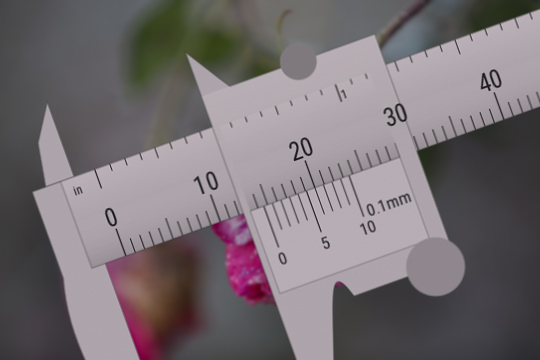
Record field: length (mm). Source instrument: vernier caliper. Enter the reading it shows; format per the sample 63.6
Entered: 14.6
